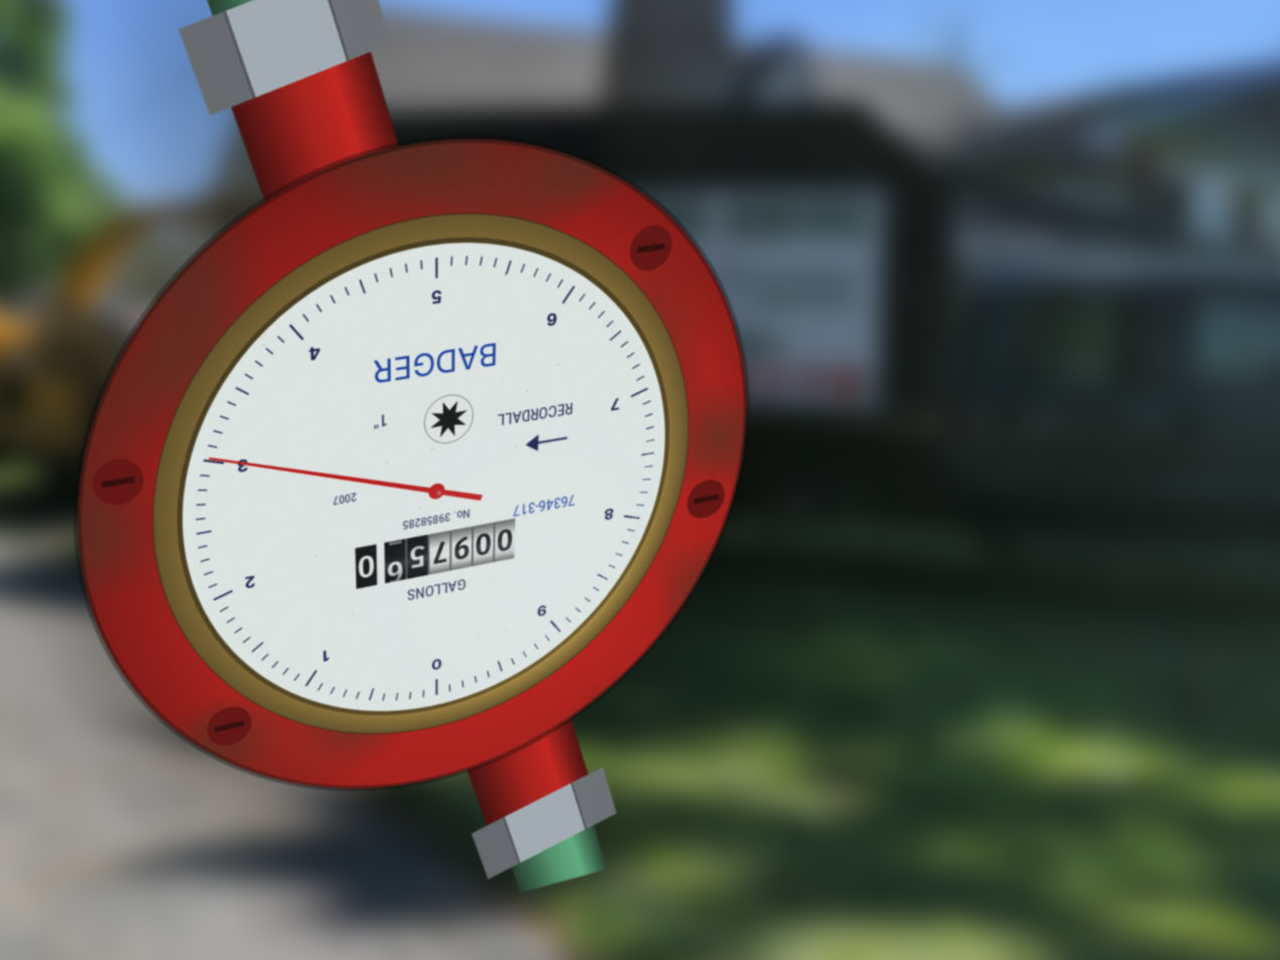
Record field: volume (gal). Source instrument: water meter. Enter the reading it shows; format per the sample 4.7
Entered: 97563.0
